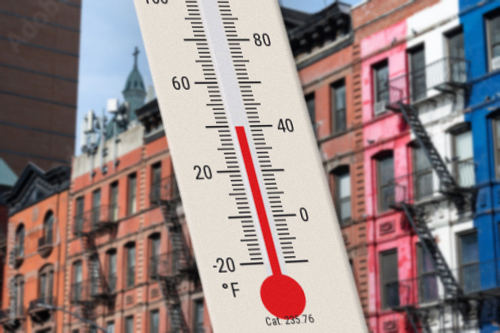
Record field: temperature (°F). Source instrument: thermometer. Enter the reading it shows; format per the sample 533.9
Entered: 40
